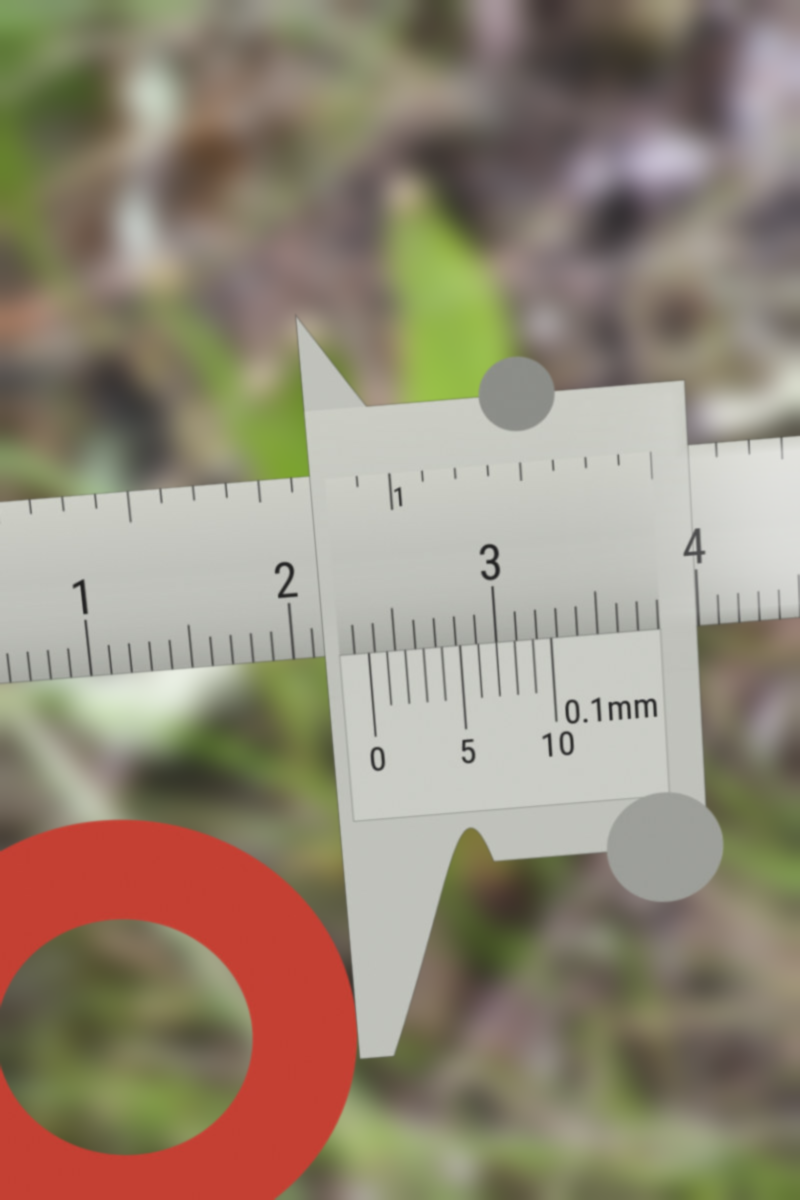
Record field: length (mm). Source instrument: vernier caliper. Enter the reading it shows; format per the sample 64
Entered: 23.7
